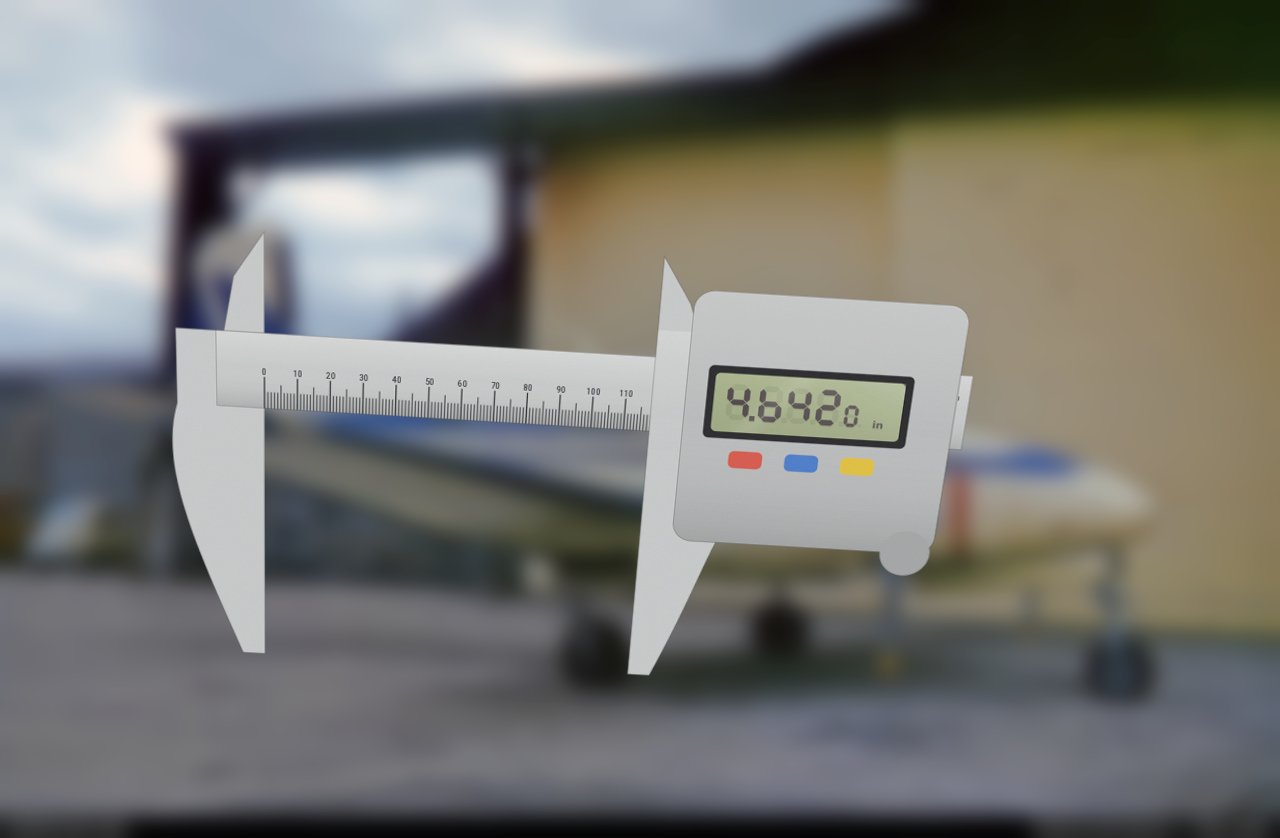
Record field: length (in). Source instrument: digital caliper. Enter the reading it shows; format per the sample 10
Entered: 4.6420
